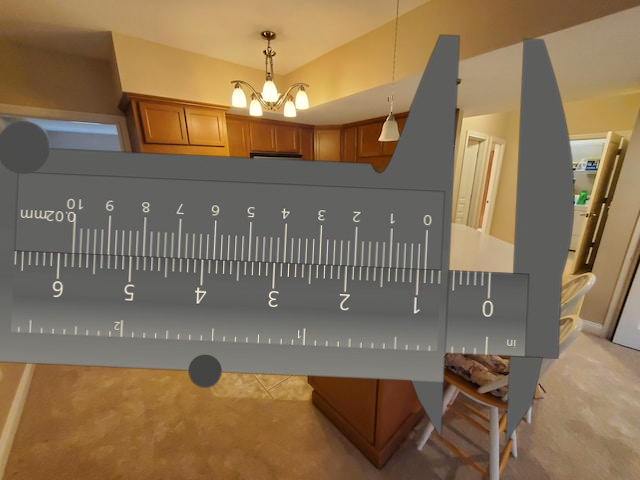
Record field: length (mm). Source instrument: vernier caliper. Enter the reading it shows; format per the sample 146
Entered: 9.0
